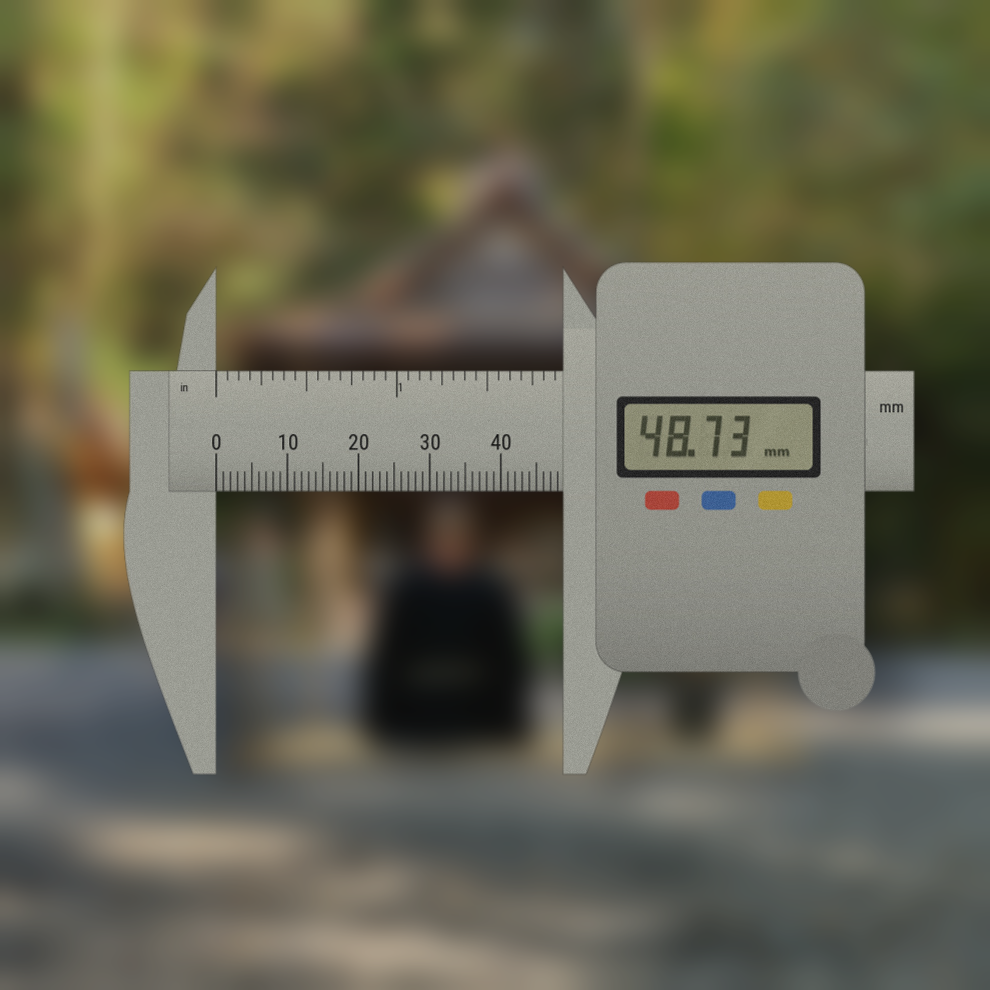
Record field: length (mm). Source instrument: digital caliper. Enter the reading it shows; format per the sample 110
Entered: 48.73
